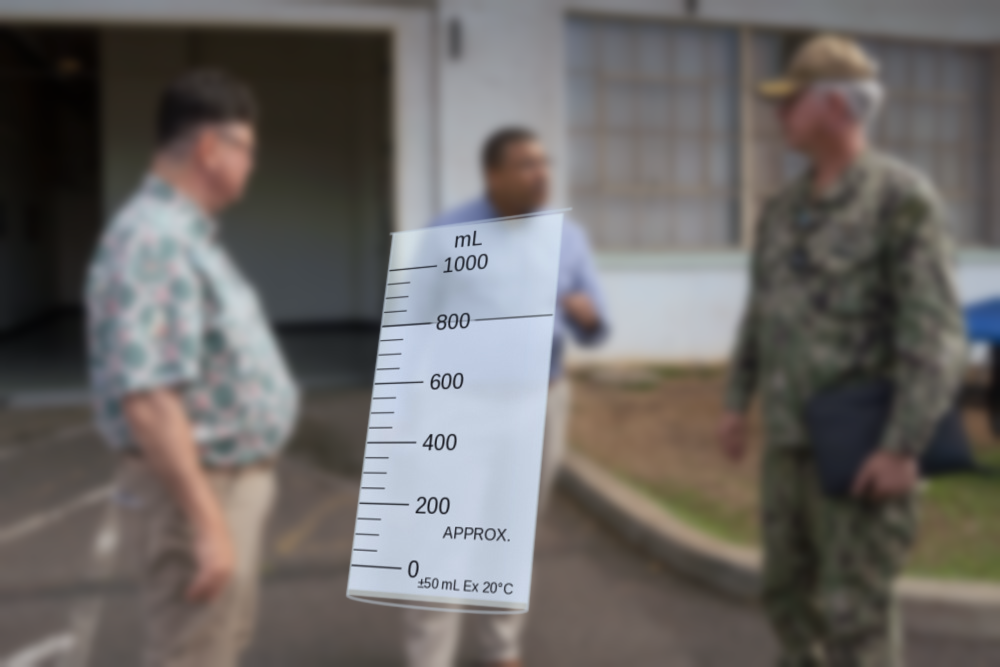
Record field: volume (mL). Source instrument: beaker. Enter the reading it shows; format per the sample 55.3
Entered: 800
